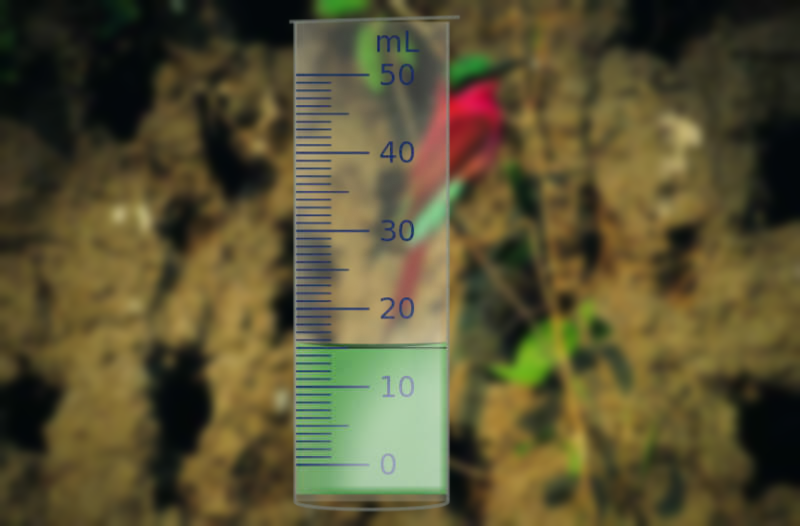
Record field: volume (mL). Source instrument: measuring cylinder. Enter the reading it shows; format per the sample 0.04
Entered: 15
